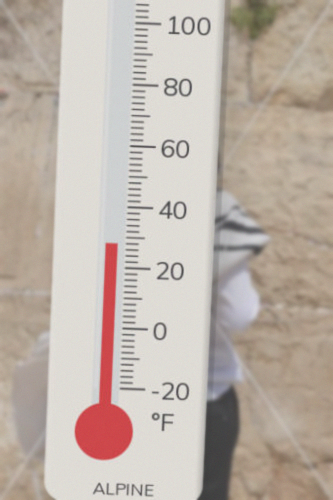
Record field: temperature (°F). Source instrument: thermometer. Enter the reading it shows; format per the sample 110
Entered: 28
